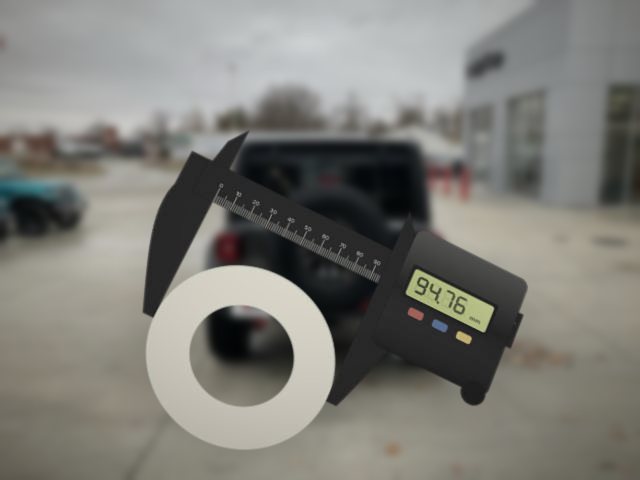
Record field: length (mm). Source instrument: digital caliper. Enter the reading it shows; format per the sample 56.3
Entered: 94.76
